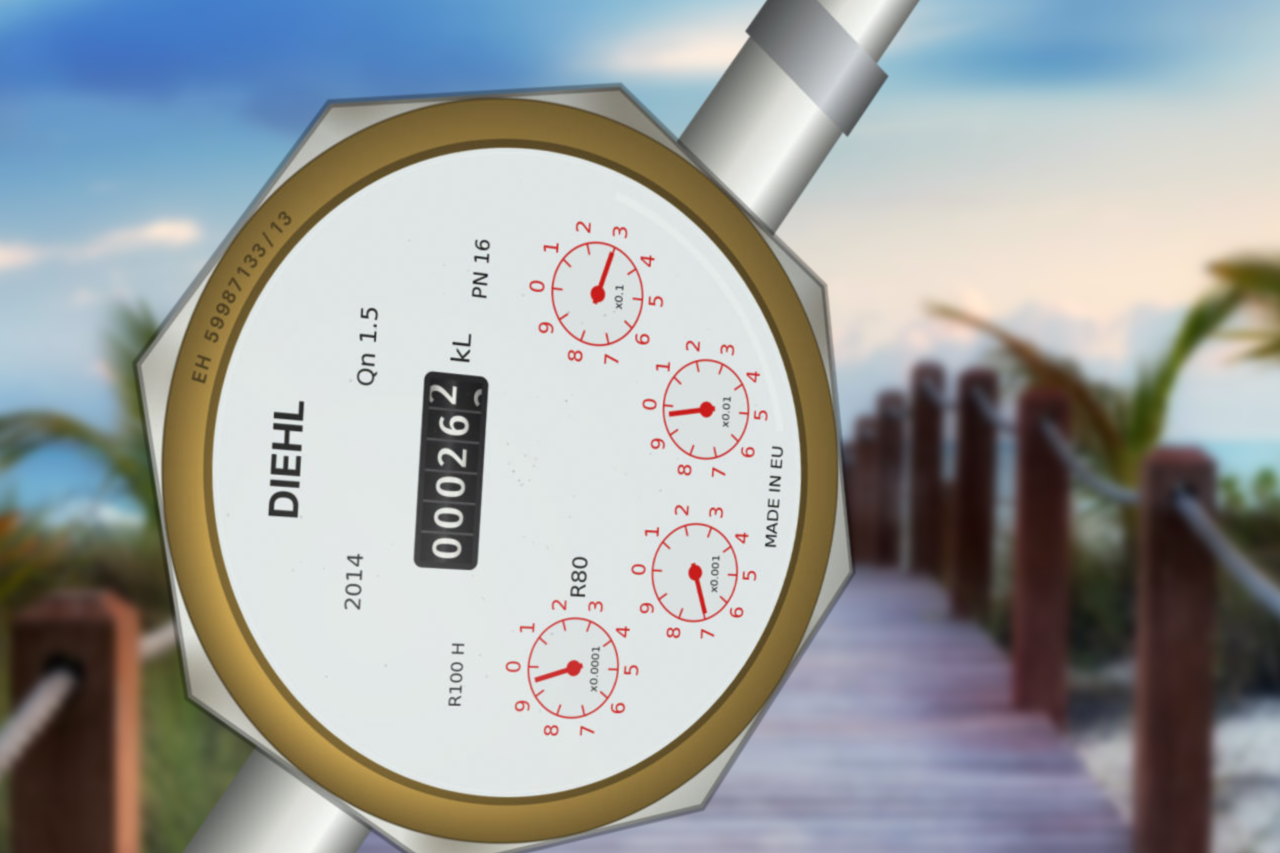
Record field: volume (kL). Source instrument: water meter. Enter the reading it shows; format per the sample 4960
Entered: 262.2969
